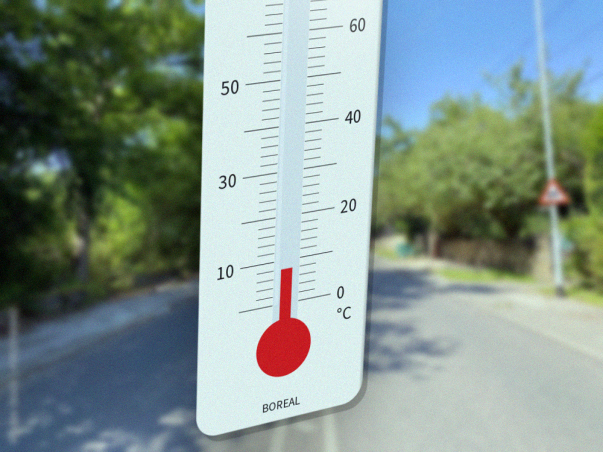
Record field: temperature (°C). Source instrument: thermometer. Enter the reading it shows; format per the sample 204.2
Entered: 8
